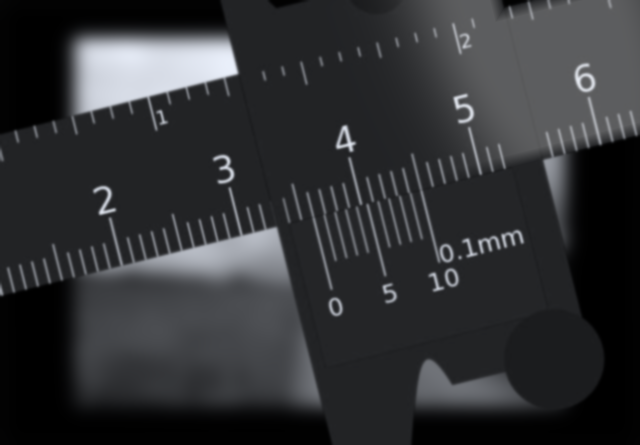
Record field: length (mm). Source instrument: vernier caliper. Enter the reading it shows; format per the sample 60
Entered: 36.0
